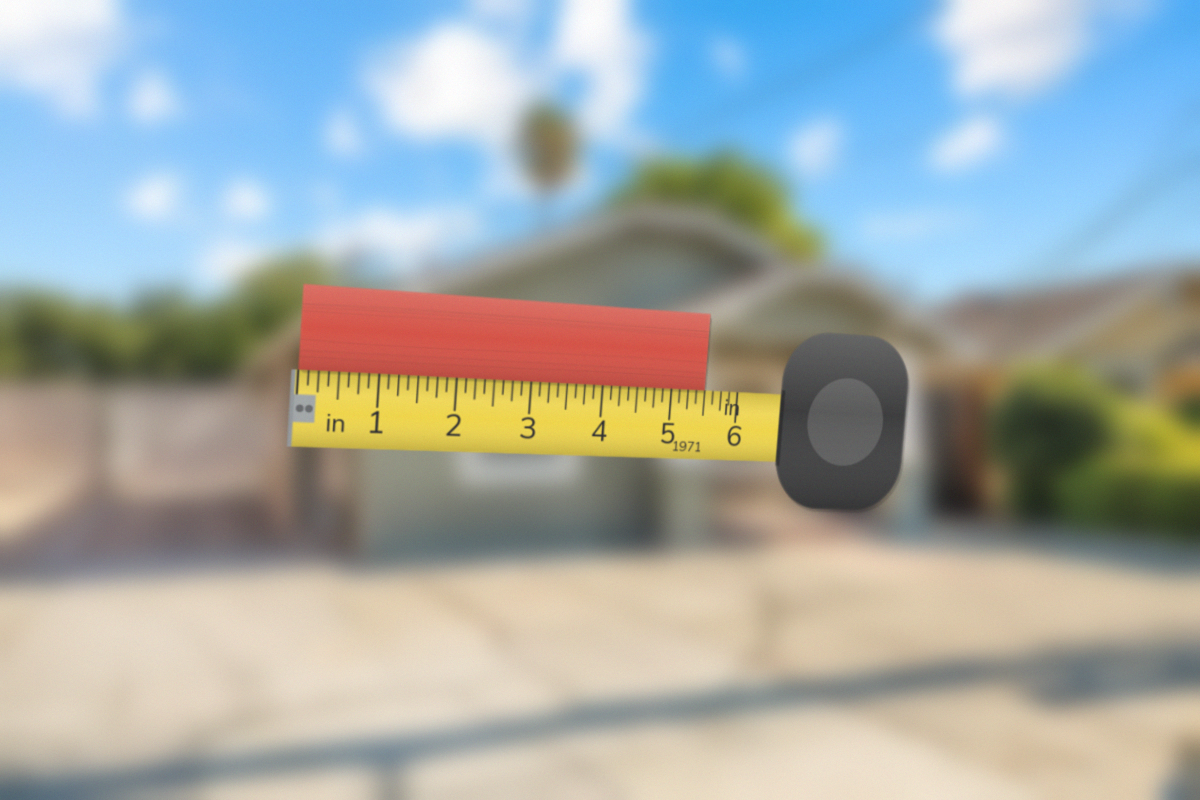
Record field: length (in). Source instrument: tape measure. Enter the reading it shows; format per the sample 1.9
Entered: 5.5
